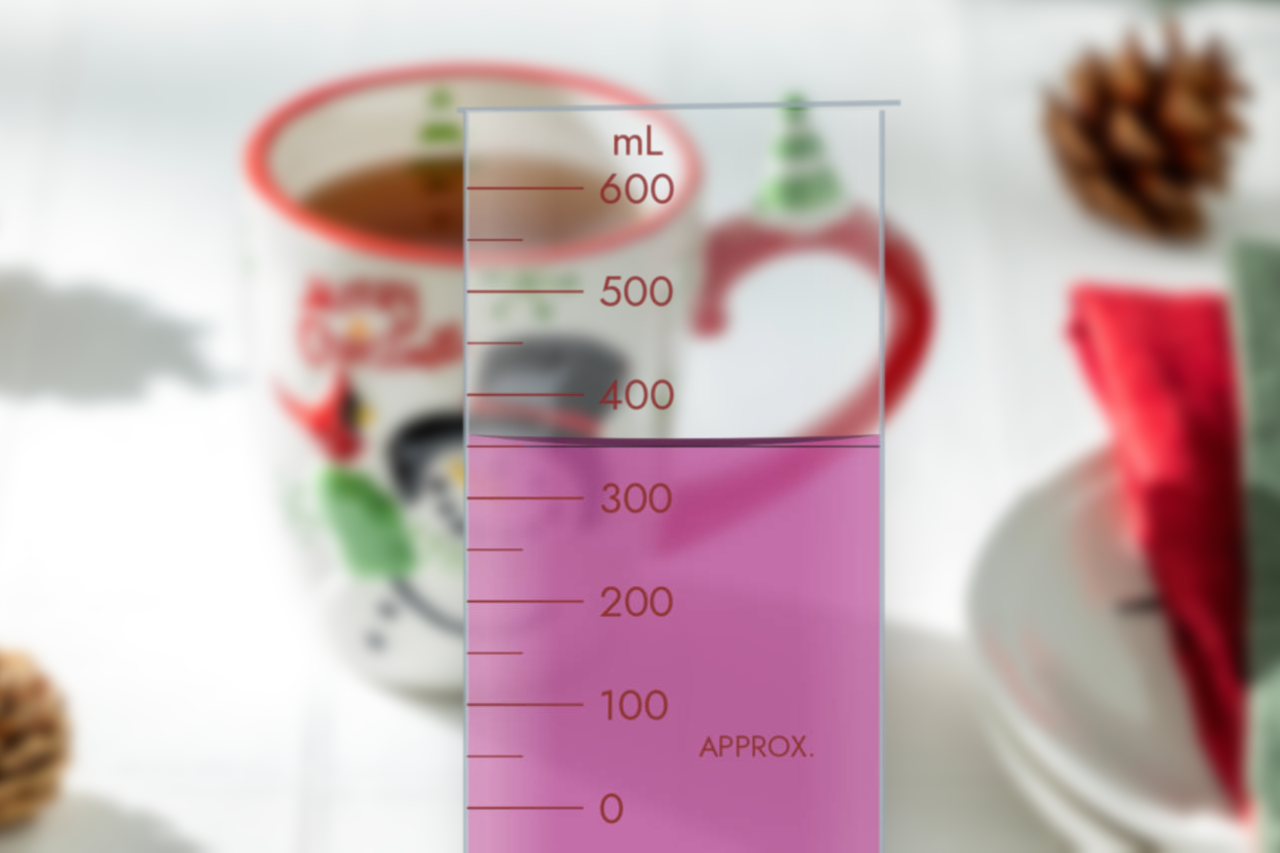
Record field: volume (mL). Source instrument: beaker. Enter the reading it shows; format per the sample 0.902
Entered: 350
